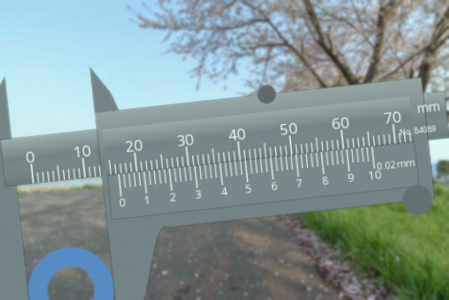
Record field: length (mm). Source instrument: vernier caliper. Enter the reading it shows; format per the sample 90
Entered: 16.5
